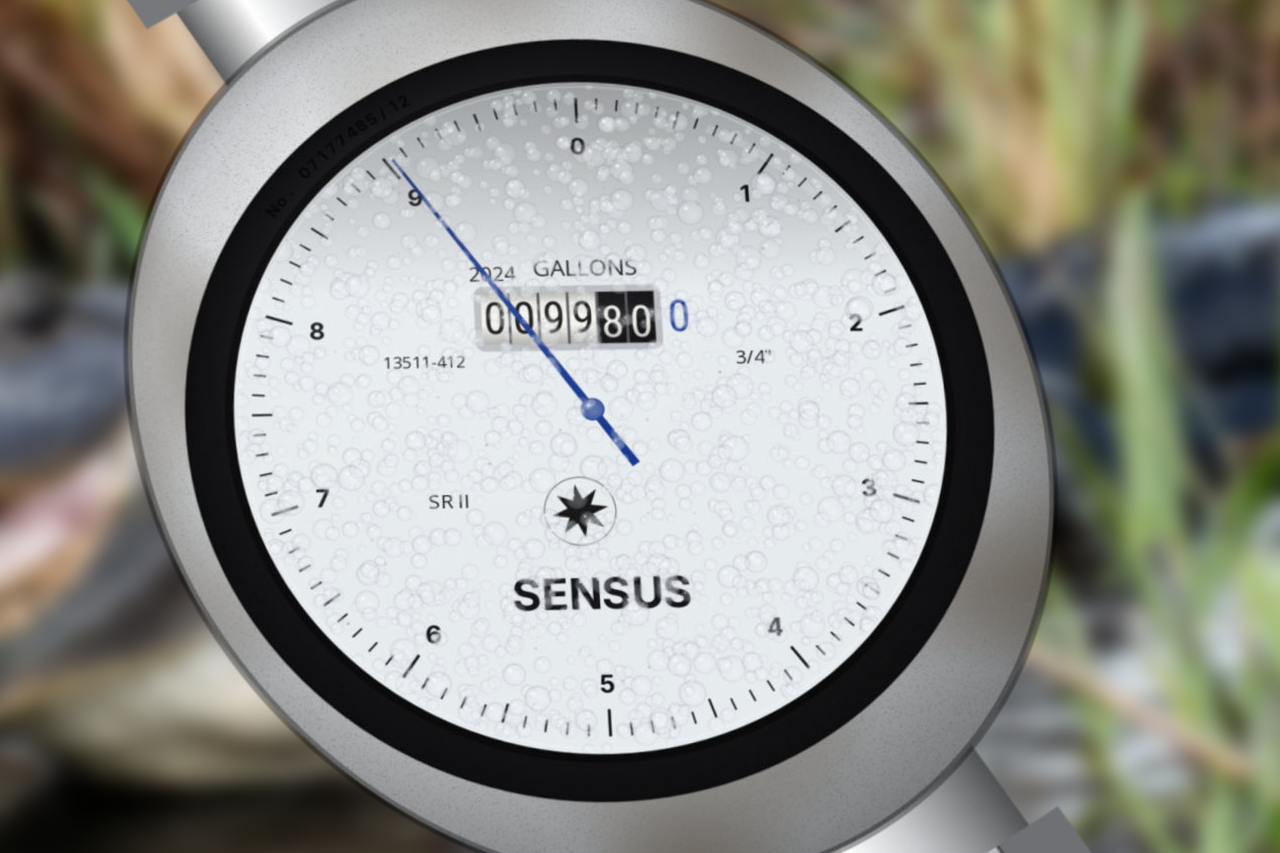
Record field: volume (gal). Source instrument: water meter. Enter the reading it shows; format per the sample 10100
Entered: 99799.0
